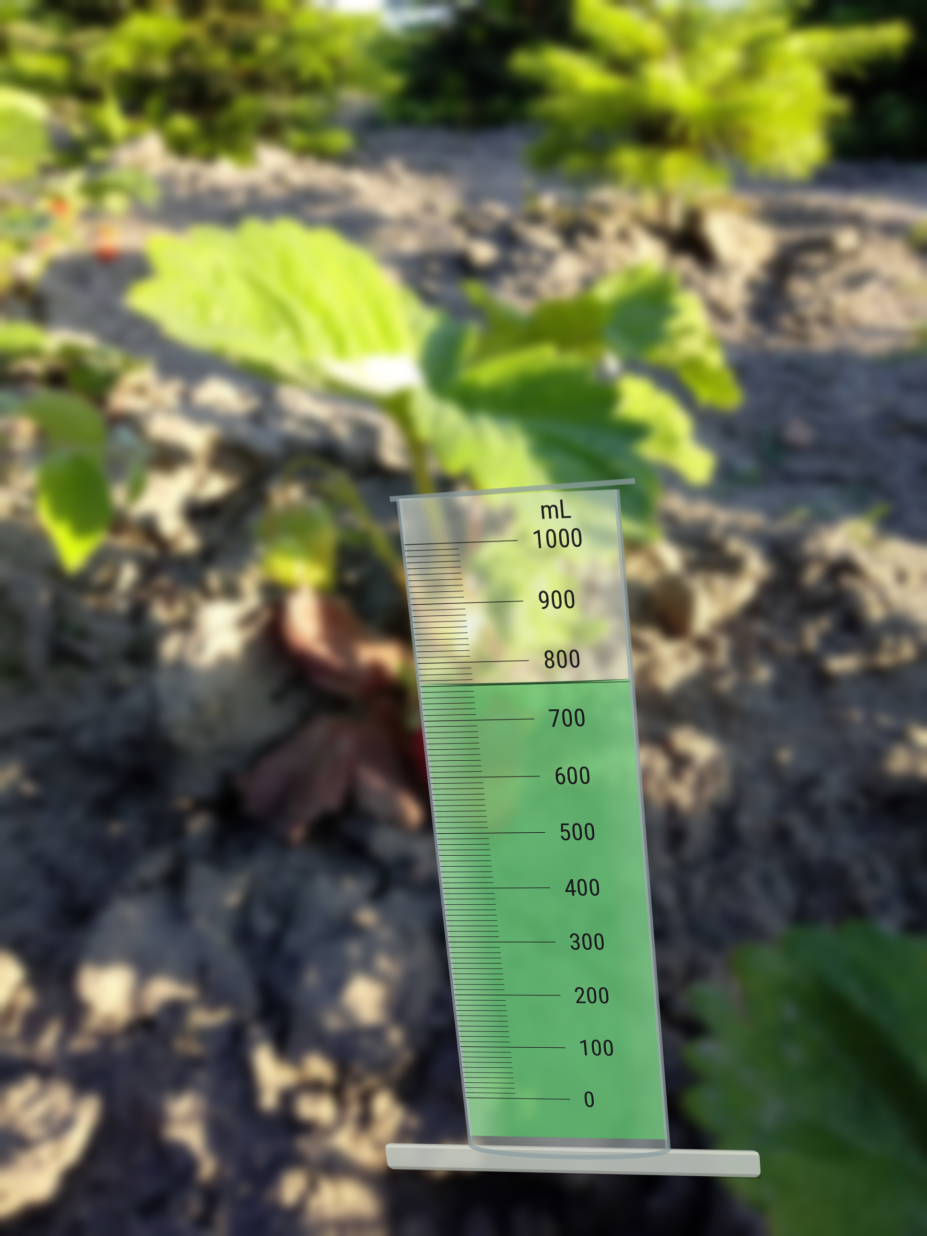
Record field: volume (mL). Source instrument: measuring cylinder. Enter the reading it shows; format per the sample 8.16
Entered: 760
